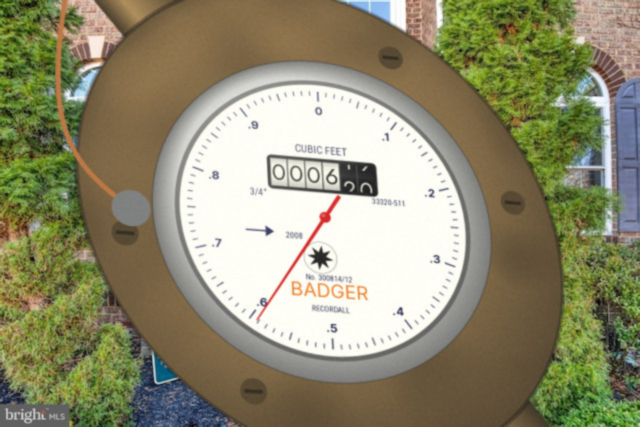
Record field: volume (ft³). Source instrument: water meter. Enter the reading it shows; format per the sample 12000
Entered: 619.59
